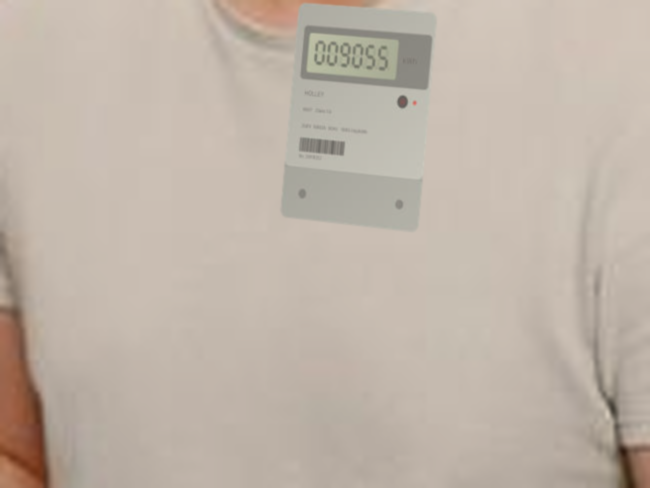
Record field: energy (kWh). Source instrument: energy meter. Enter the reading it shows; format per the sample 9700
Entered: 9055
